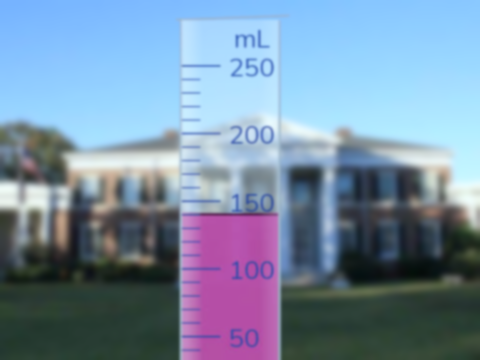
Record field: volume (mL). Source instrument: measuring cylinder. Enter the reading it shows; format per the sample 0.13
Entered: 140
